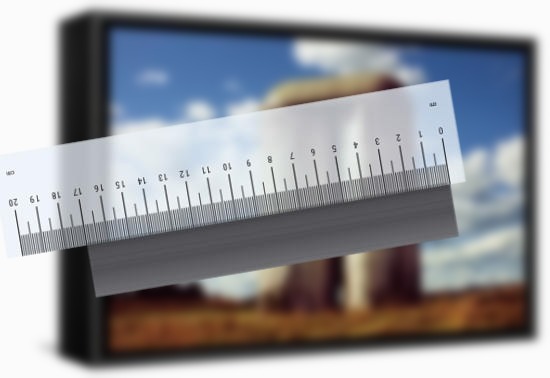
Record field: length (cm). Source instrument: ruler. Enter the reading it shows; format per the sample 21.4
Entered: 17
